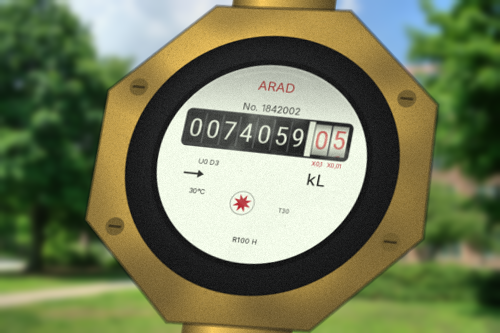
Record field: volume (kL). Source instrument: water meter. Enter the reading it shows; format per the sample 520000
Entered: 74059.05
